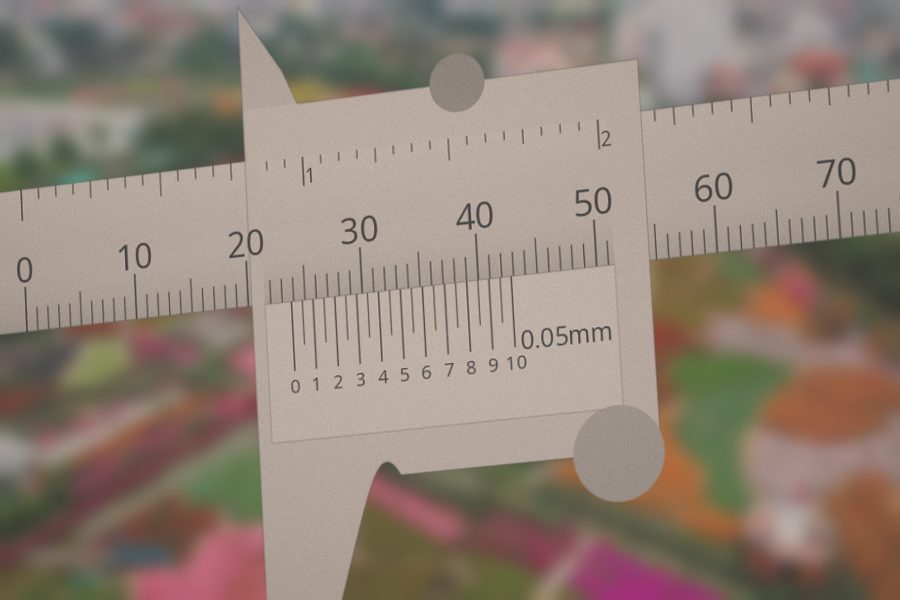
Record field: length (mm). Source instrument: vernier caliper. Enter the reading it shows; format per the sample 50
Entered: 23.8
